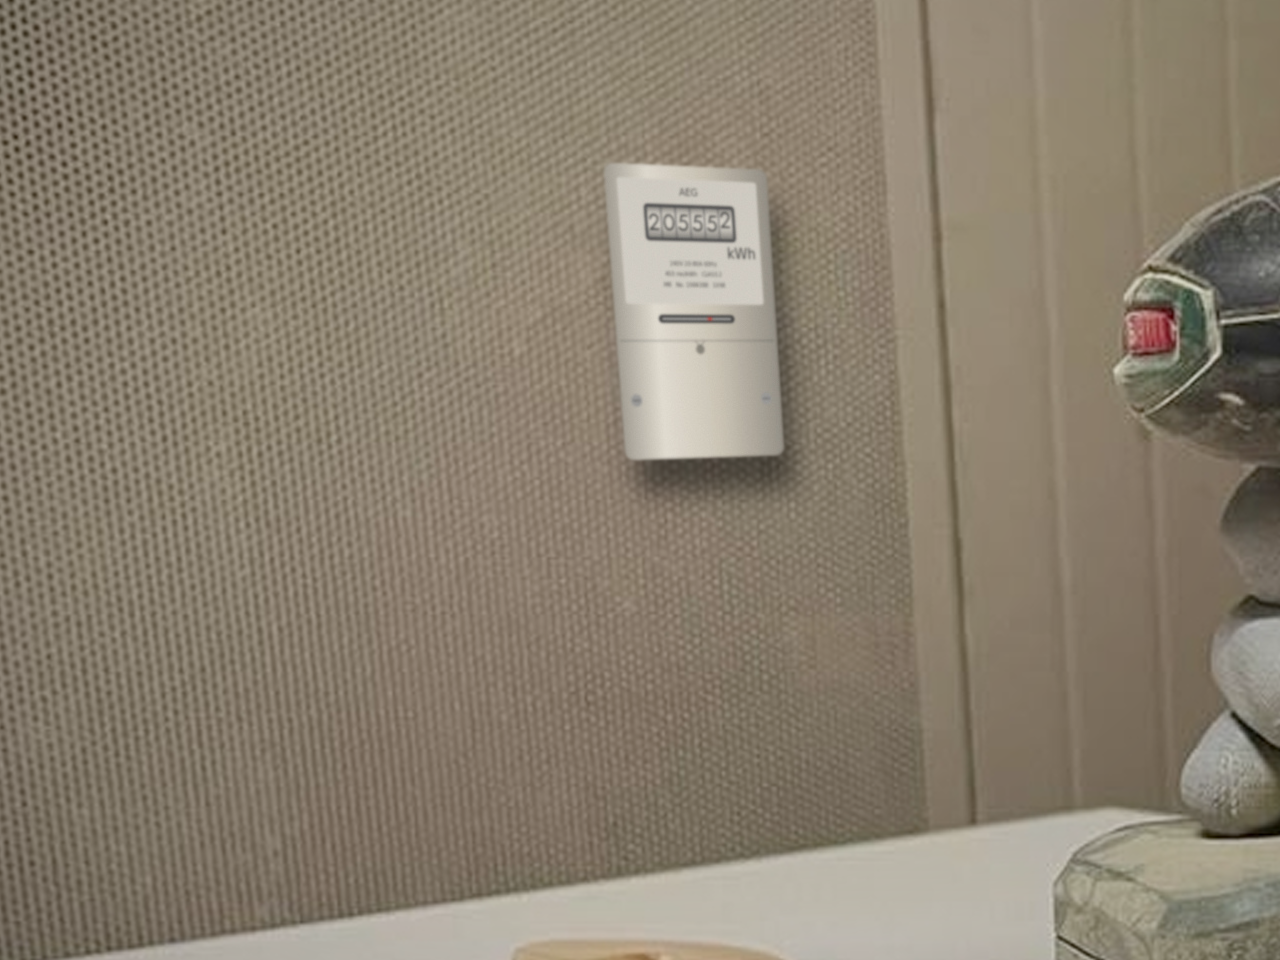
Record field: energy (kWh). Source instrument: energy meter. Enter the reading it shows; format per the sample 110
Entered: 205552
